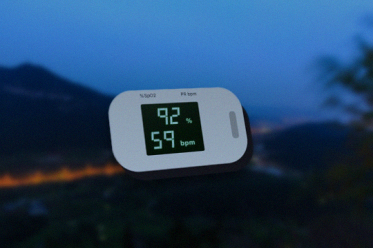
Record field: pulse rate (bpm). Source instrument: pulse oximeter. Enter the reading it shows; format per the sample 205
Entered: 59
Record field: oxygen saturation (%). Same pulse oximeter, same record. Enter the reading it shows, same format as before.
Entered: 92
